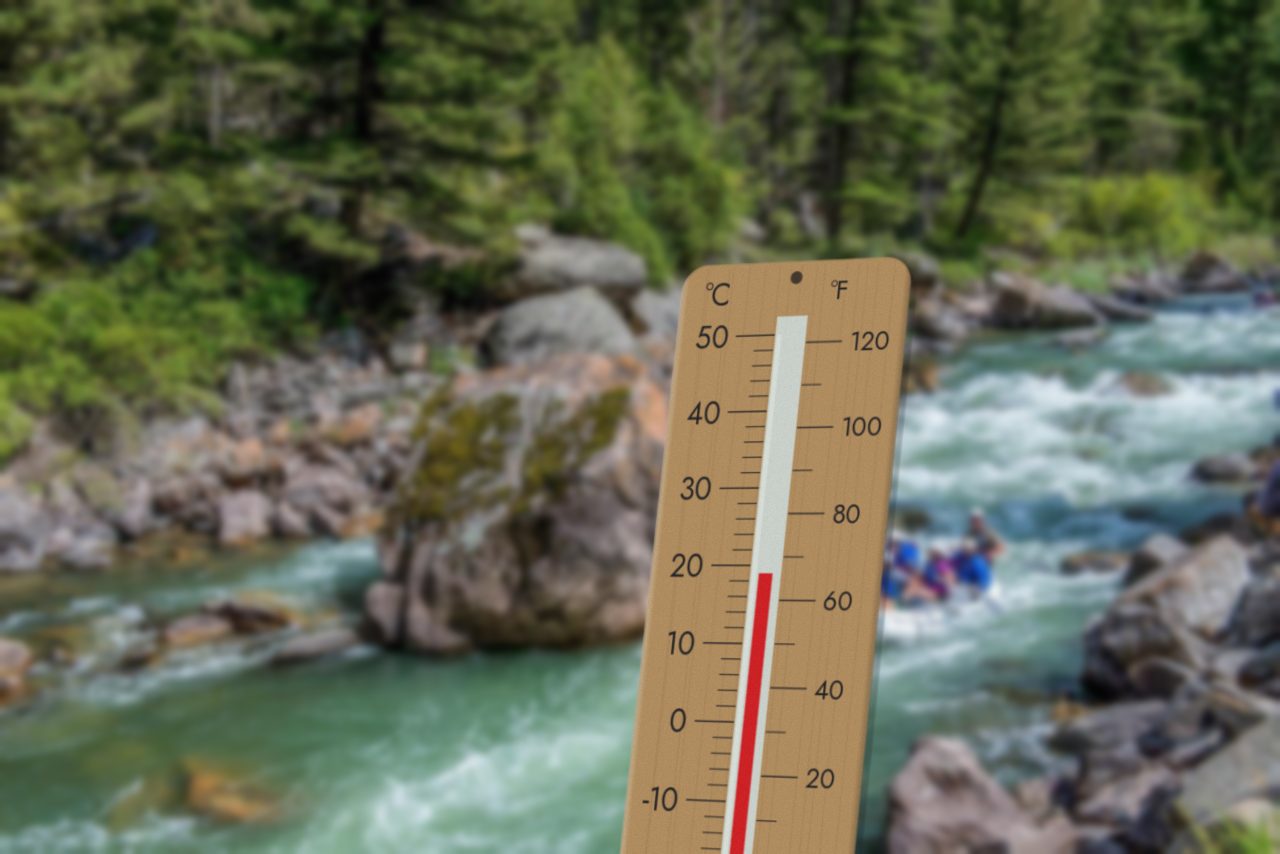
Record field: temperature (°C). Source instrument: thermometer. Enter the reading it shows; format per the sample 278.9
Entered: 19
